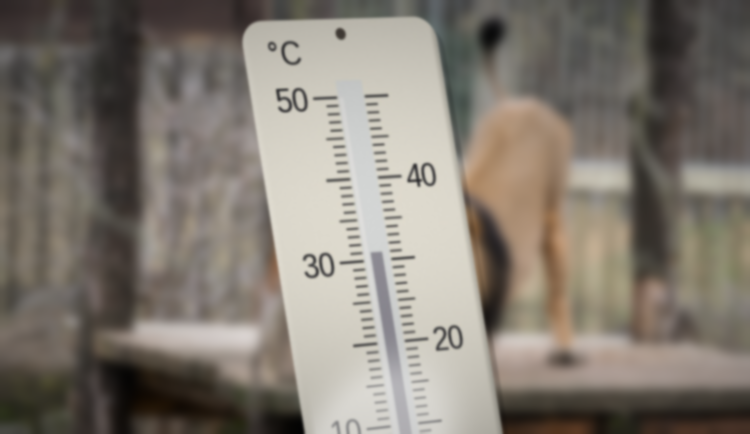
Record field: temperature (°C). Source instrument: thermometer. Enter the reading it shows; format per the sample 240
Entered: 31
